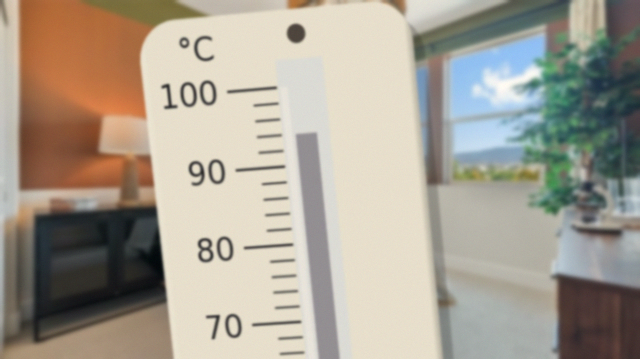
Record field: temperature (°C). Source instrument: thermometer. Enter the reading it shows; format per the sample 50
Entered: 94
